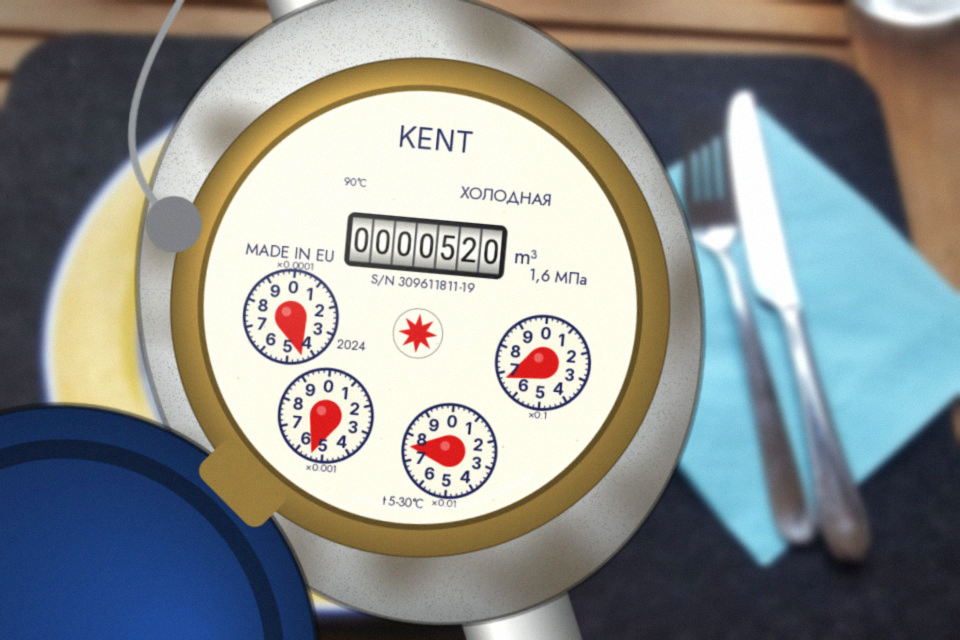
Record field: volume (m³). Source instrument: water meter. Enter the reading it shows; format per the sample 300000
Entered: 520.6754
